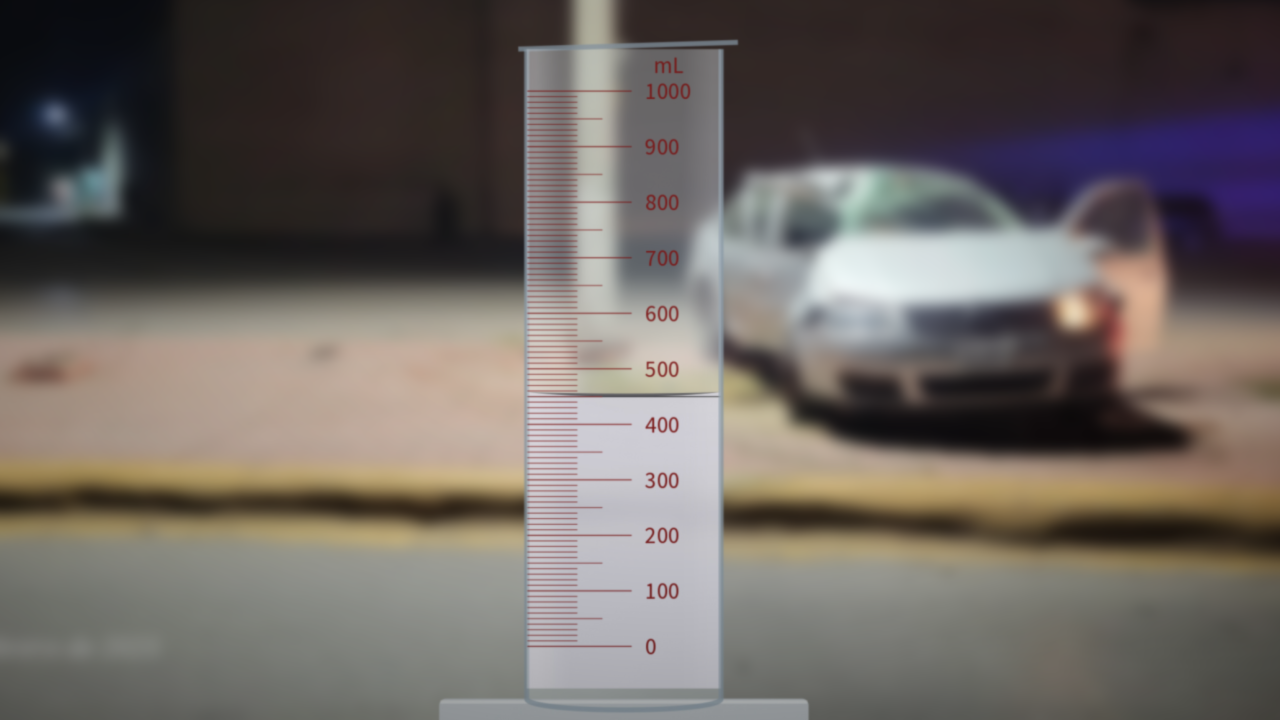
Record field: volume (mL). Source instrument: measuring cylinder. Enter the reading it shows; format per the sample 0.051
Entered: 450
